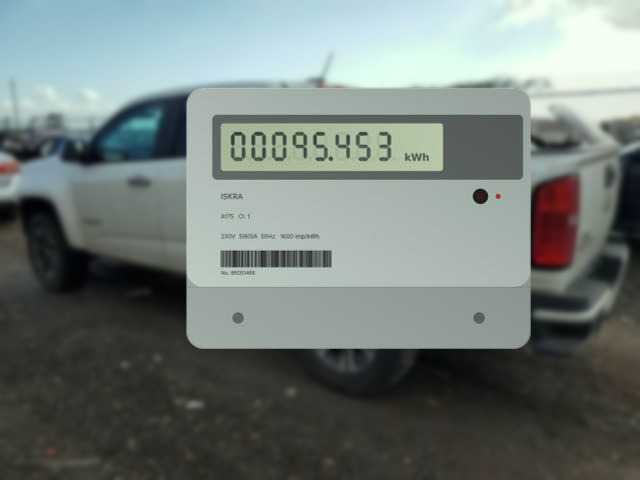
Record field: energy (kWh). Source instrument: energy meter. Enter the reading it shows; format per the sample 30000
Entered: 95.453
